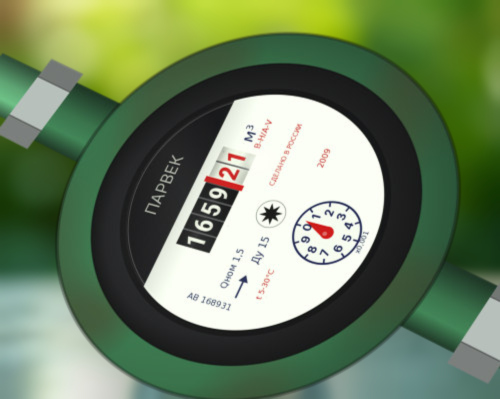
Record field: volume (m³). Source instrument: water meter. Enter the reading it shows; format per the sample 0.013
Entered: 1659.210
